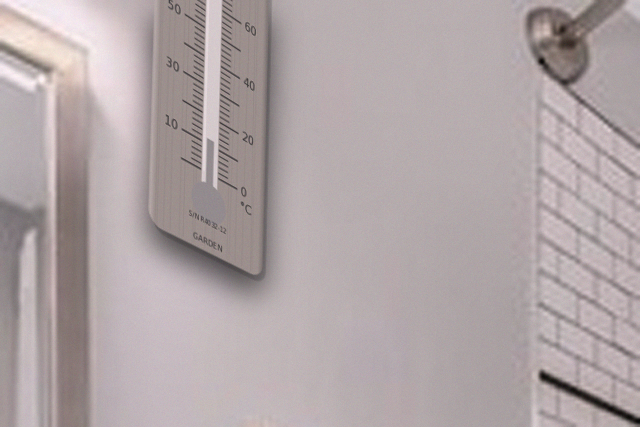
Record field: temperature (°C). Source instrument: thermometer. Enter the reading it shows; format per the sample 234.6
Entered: 12
